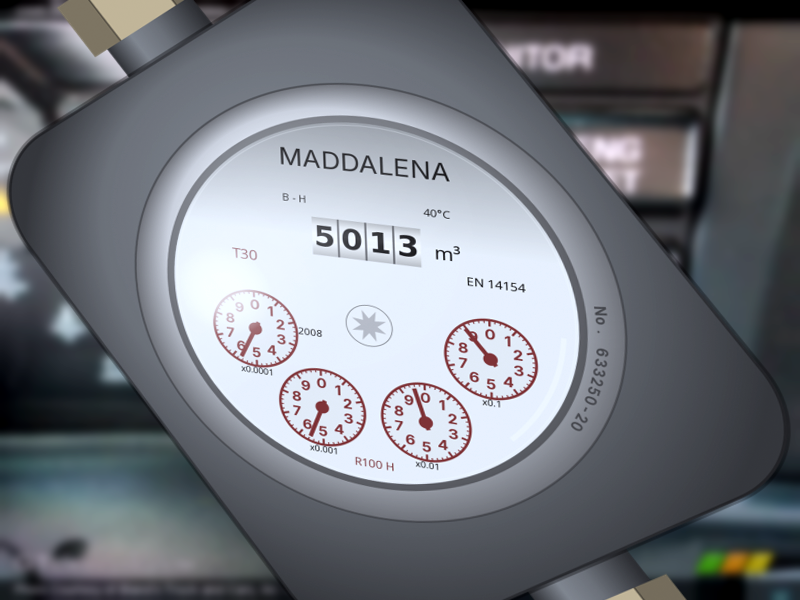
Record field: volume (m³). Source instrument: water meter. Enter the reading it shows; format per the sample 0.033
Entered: 5013.8955
